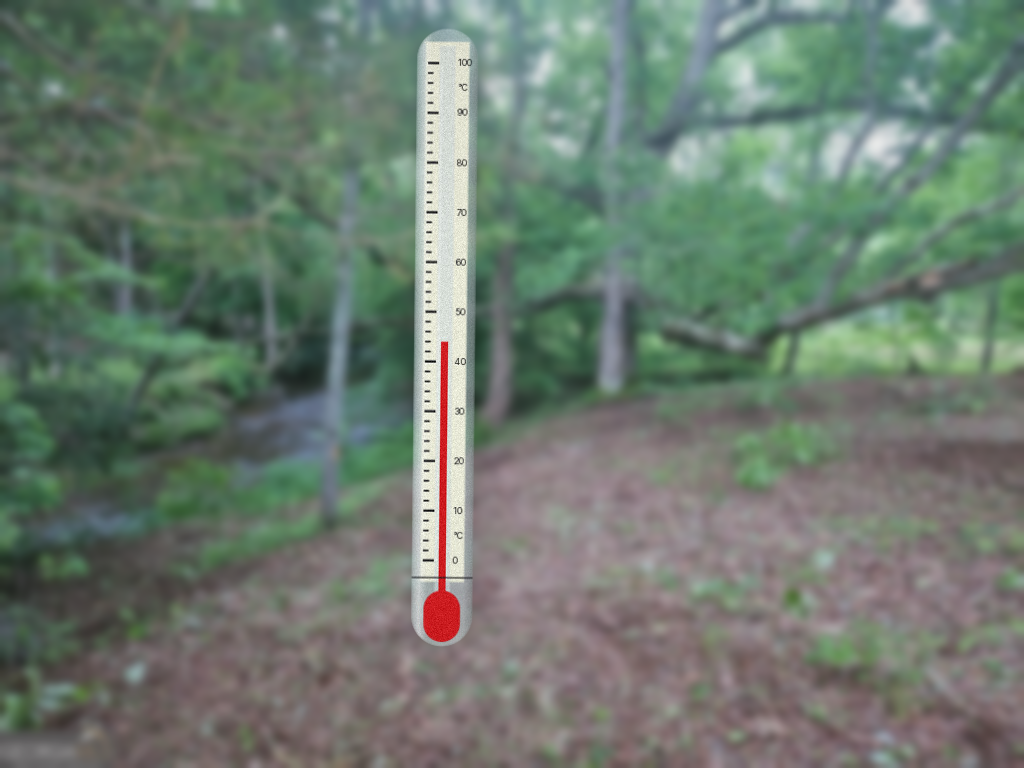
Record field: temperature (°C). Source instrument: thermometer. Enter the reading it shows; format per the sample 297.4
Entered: 44
